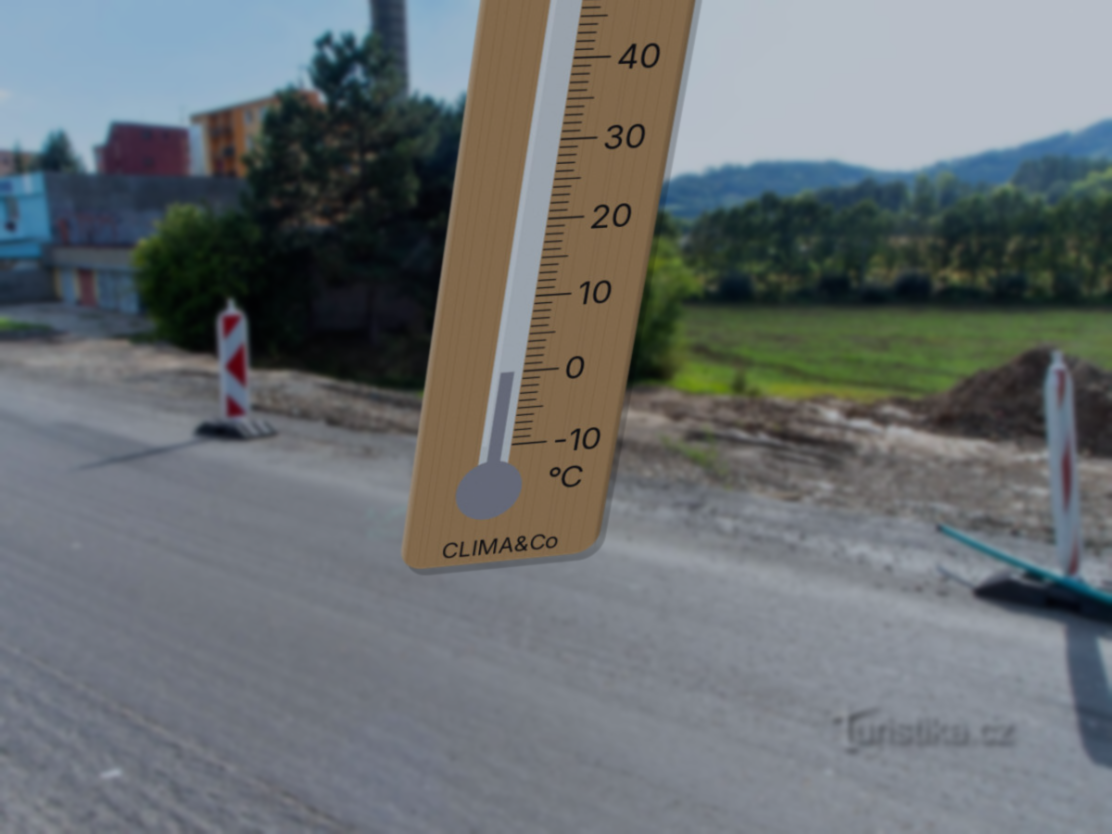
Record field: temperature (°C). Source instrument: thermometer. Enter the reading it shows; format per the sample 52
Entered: 0
